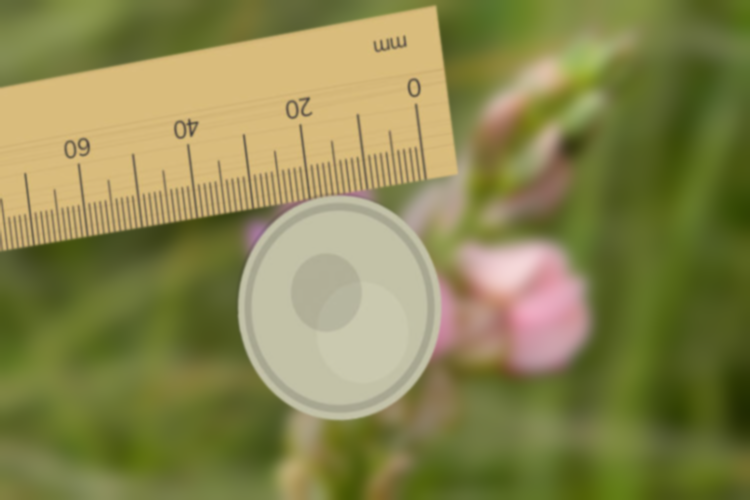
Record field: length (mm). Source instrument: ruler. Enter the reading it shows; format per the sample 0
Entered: 35
